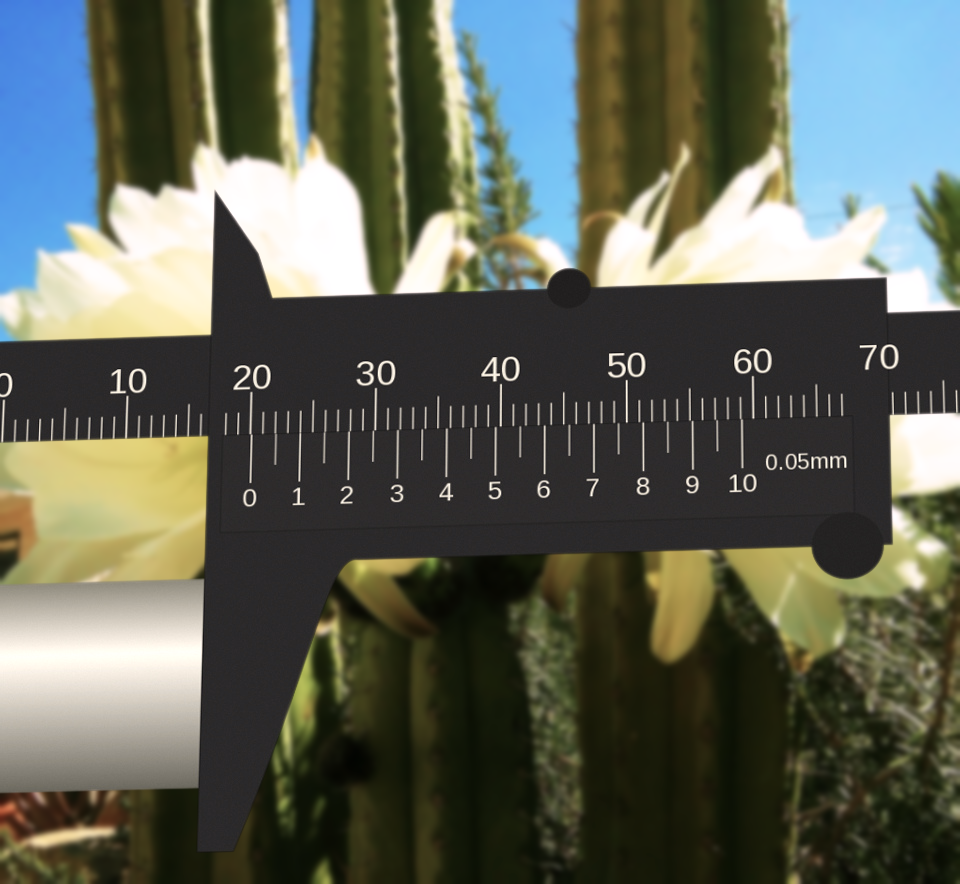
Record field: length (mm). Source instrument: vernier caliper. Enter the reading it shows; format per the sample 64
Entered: 20.1
